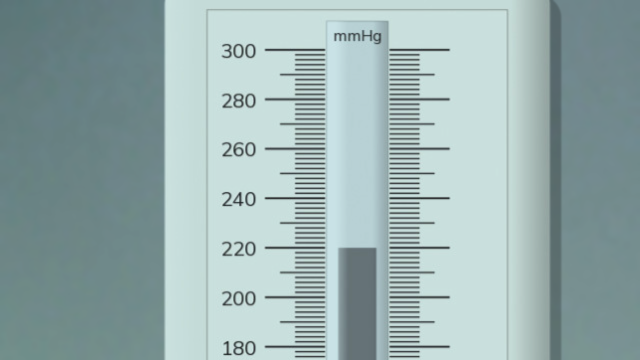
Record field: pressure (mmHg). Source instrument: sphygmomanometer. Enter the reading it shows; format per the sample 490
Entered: 220
